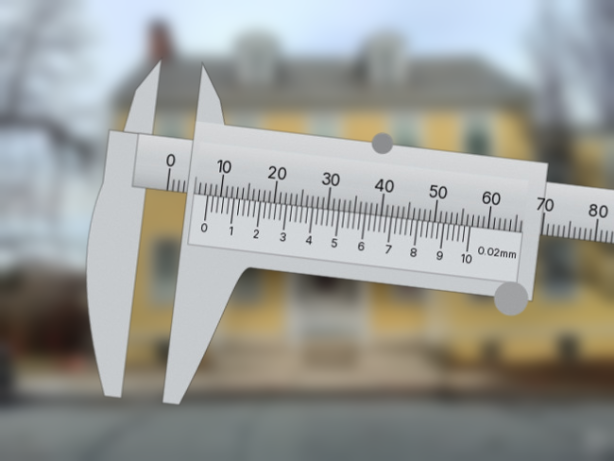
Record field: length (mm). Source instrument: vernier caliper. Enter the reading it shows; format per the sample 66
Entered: 7.6
